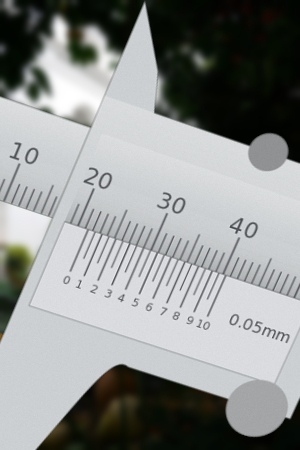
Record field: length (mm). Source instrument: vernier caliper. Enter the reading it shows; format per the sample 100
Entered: 21.4
